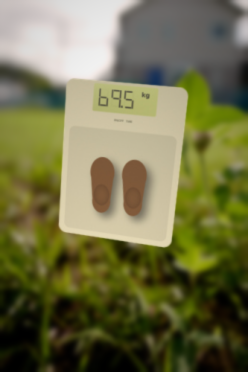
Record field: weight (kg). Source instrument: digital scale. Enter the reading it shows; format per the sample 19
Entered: 69.5
